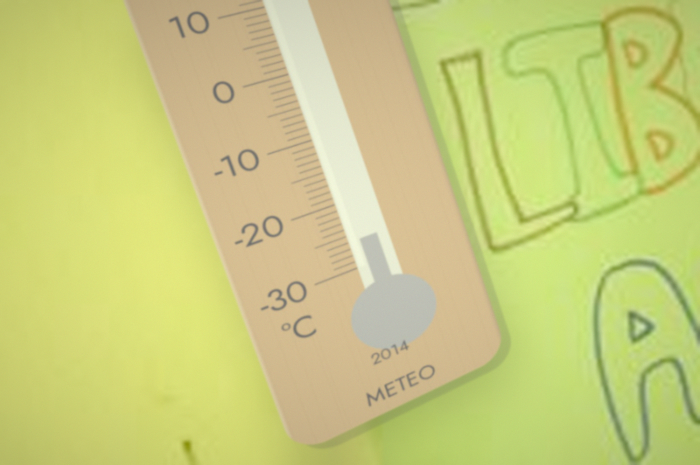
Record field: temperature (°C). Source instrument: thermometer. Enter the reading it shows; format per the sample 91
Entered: -26
